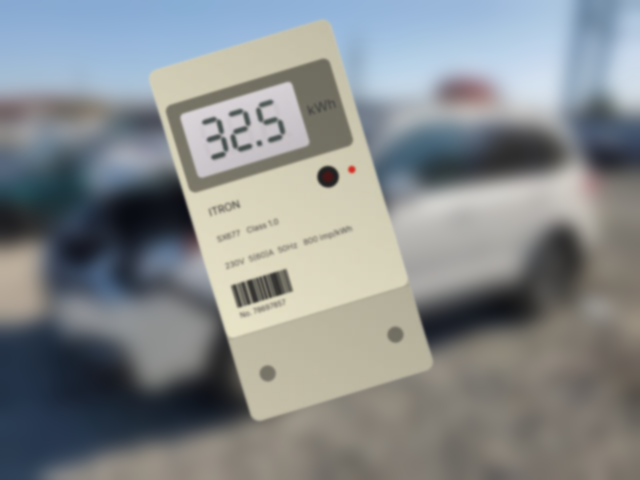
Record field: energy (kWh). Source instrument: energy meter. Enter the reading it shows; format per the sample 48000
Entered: 32.5
